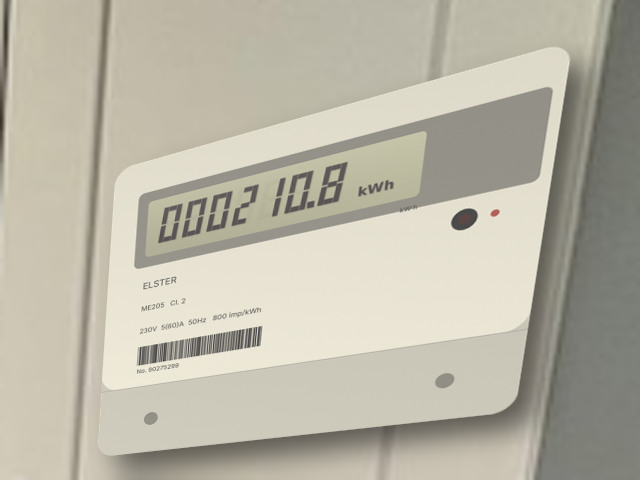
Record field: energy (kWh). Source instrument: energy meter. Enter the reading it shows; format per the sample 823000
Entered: 210.8
